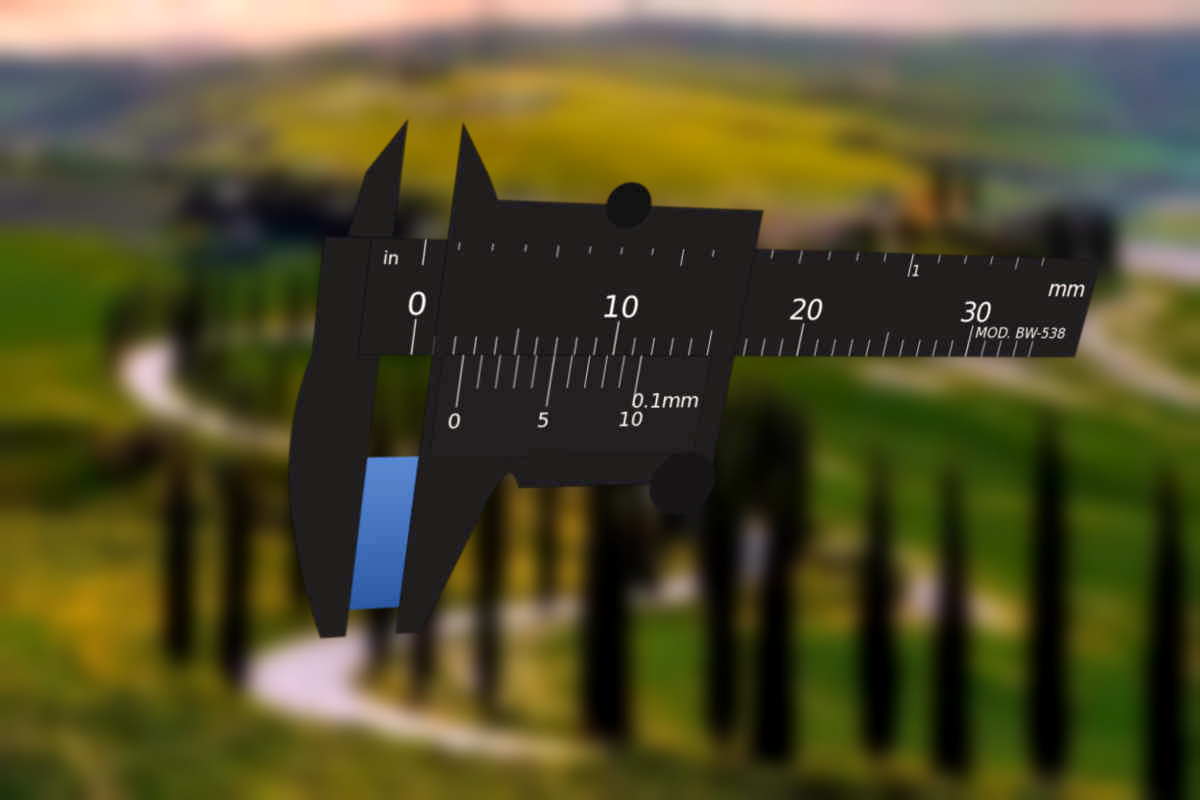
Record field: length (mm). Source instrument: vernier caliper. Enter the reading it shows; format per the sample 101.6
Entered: 2.5
